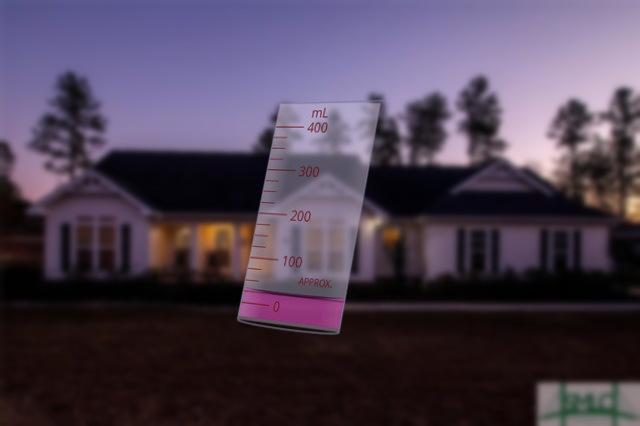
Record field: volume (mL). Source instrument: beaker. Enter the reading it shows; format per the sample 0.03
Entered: 25
